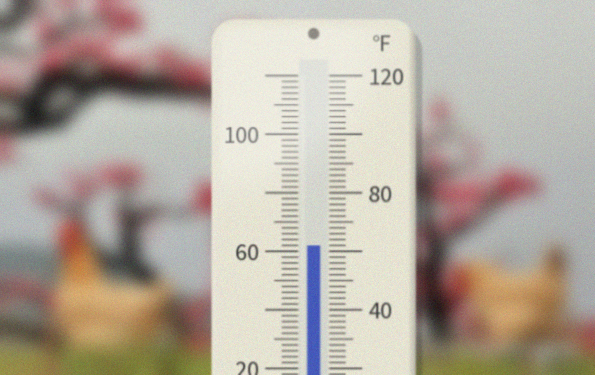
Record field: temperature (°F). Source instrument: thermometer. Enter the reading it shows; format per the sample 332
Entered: 62
